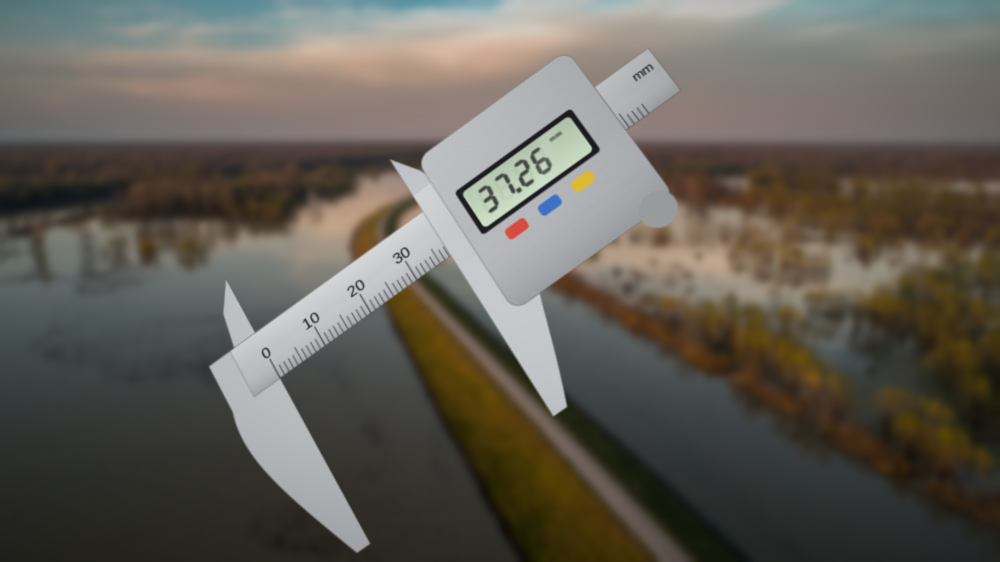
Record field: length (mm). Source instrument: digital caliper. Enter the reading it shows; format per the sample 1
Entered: 37.26
